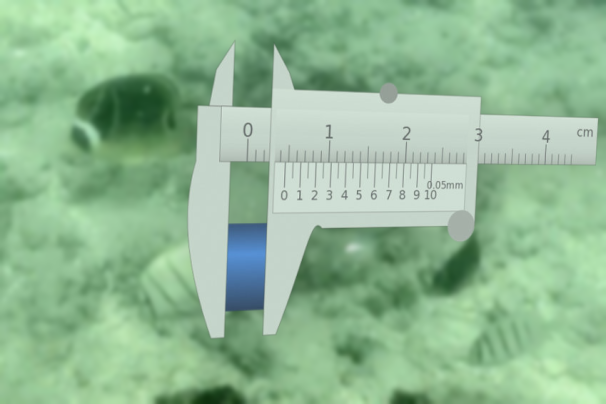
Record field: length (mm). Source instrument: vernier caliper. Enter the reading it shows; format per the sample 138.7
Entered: 4.6
